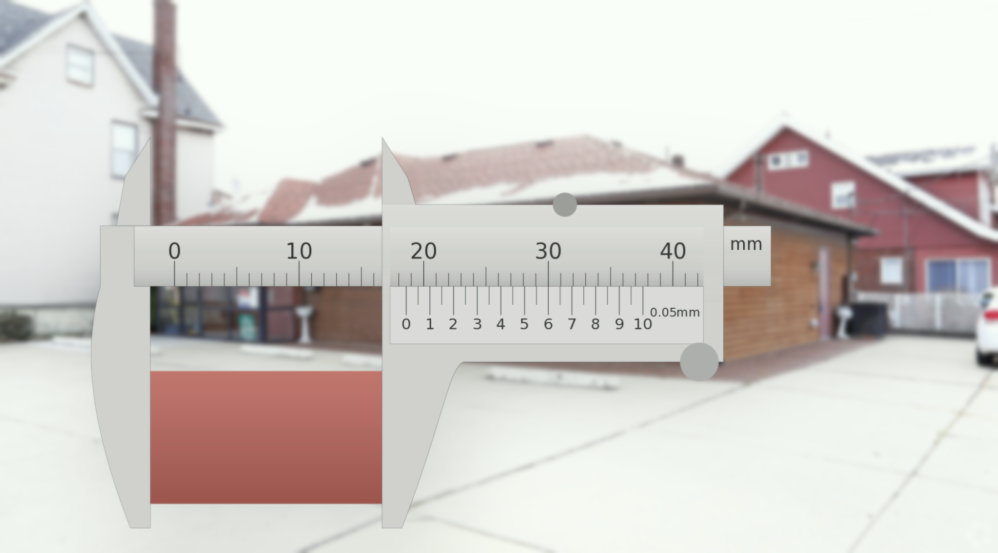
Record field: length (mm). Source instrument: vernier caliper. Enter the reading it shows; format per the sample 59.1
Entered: 18.6
